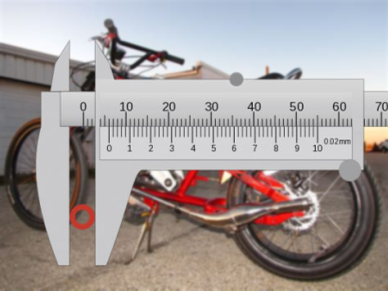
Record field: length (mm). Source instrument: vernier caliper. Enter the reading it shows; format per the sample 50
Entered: 6.0
